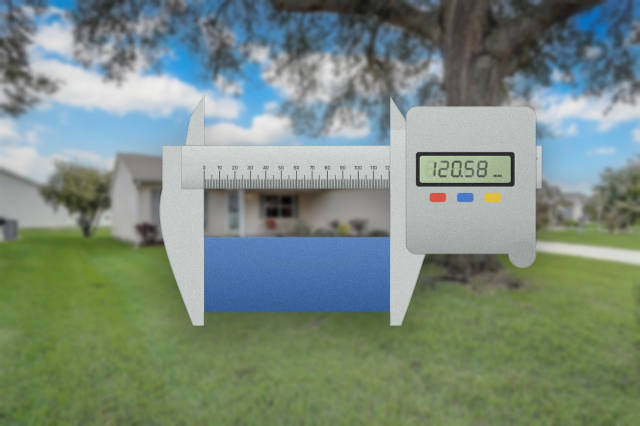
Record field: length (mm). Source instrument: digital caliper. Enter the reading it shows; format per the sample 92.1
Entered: 120.58
